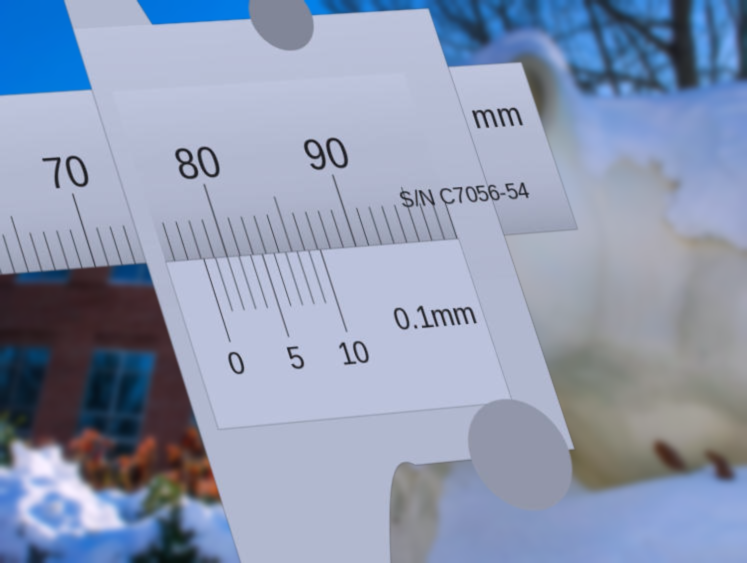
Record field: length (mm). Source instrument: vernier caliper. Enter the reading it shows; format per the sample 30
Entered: 78.2
